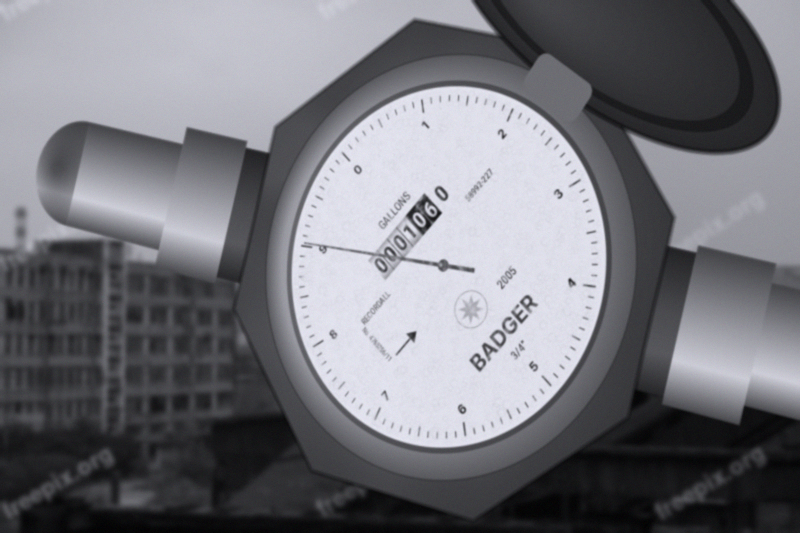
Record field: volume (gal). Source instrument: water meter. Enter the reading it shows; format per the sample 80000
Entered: 1059.0
